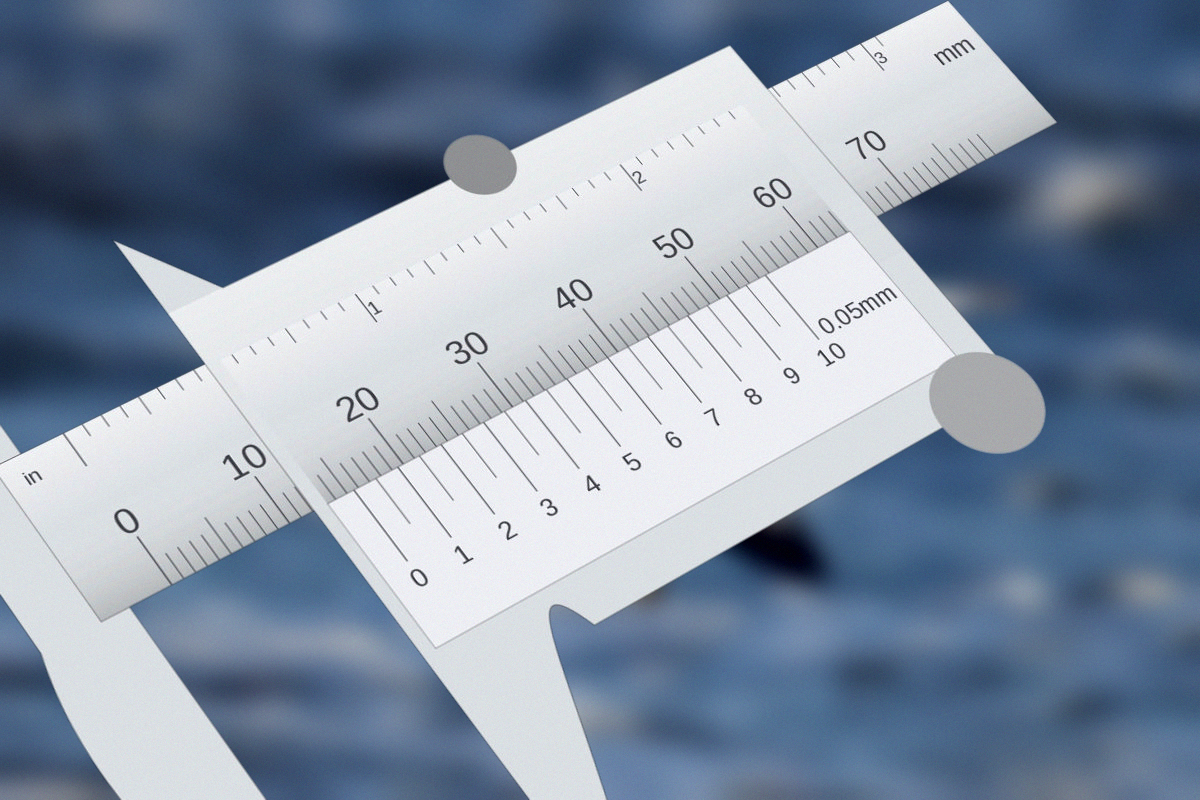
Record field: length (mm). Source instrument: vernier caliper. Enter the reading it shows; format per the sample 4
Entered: 15.6
